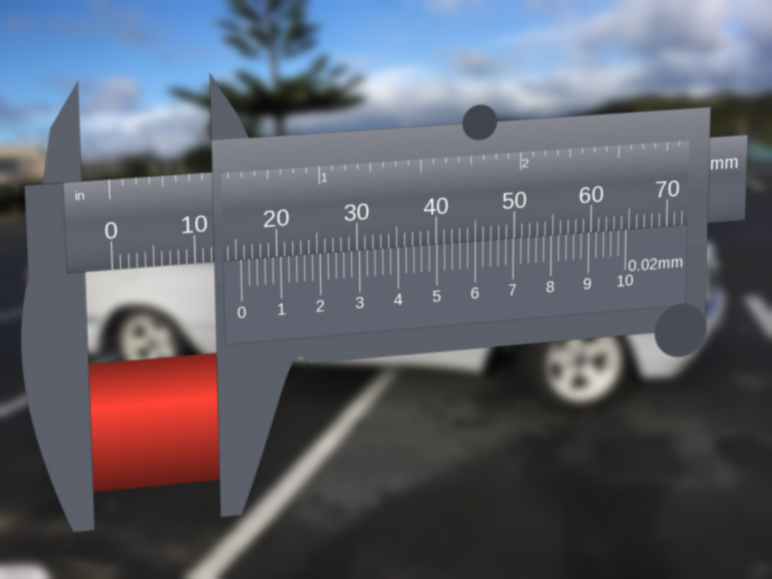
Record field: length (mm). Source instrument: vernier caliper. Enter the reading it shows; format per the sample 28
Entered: 15.6
